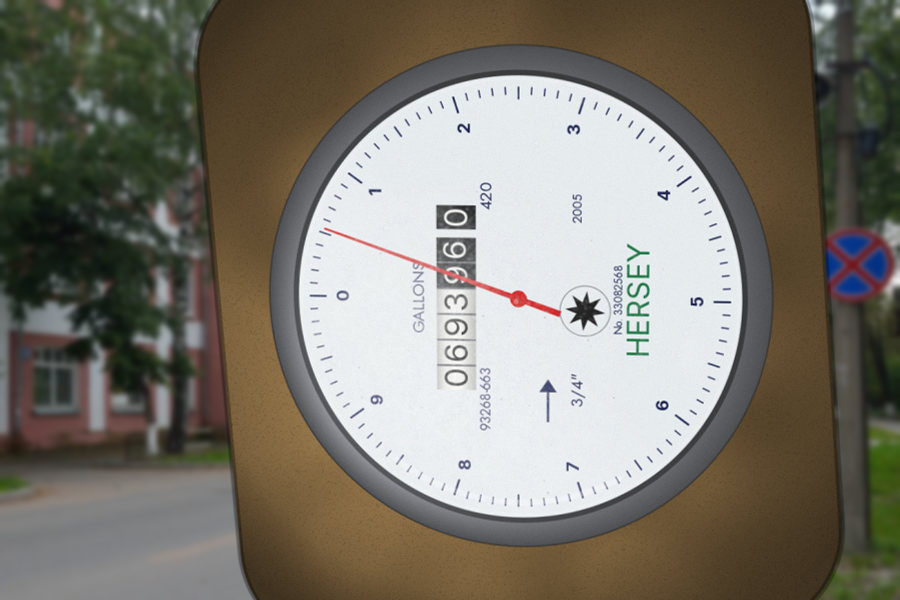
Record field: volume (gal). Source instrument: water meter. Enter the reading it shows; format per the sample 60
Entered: 693960.5
